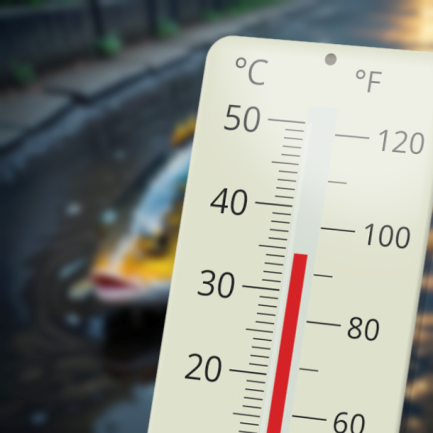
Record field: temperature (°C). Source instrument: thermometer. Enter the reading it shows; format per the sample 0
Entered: 34.5
